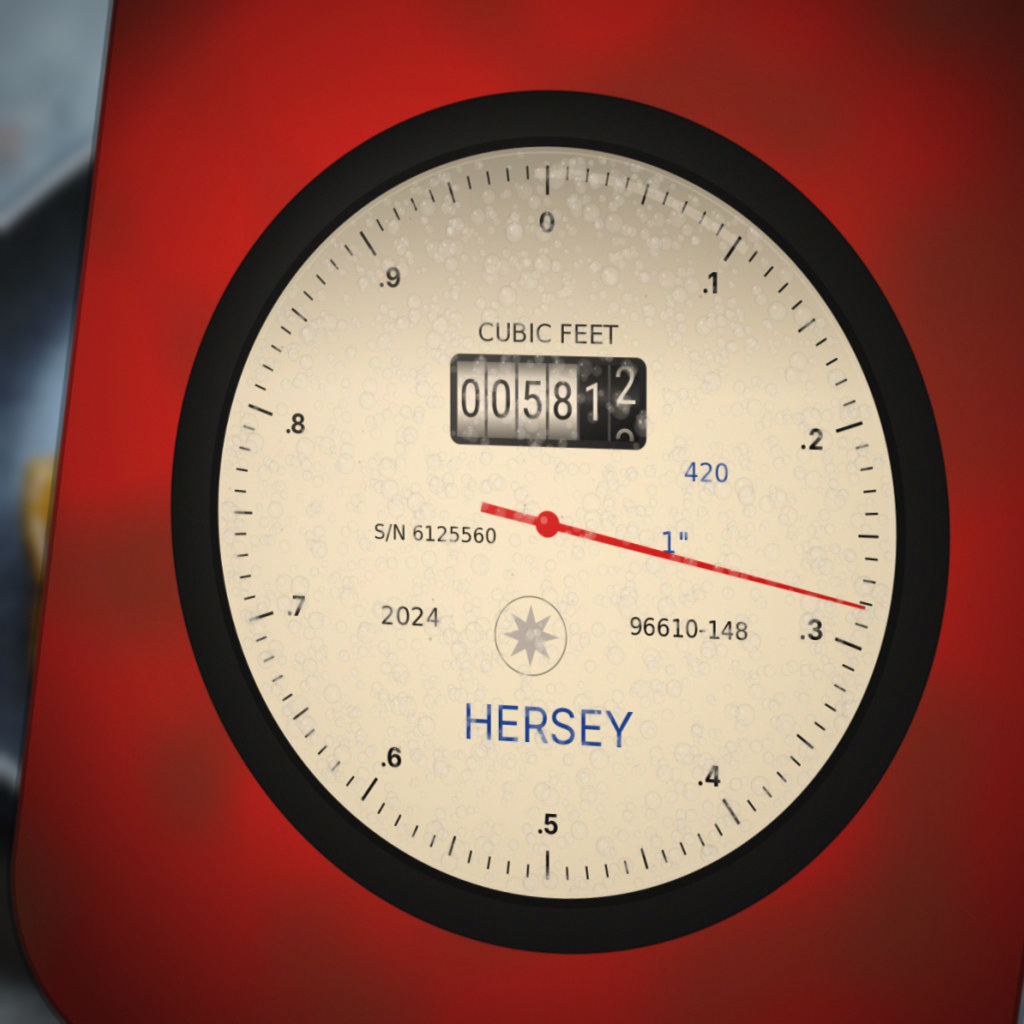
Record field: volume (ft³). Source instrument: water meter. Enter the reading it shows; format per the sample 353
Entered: 5812.28
